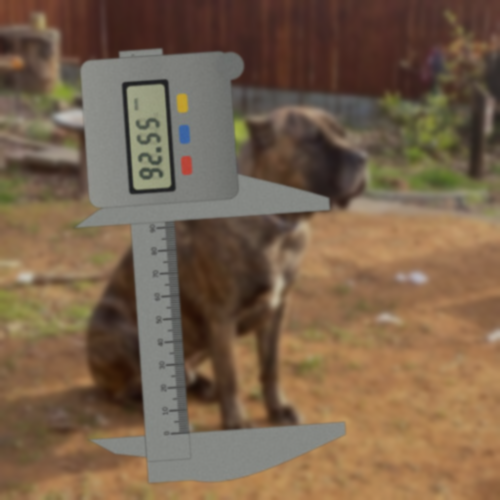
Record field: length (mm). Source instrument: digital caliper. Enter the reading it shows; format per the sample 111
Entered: 92.55
